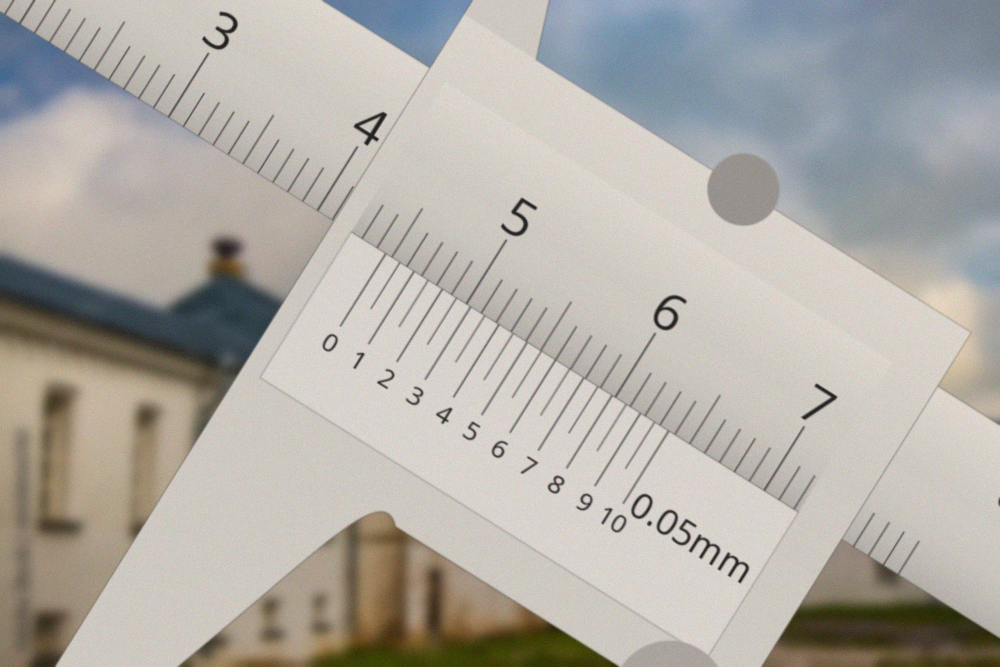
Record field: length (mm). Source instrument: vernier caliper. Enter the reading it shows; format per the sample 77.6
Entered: 44.6
